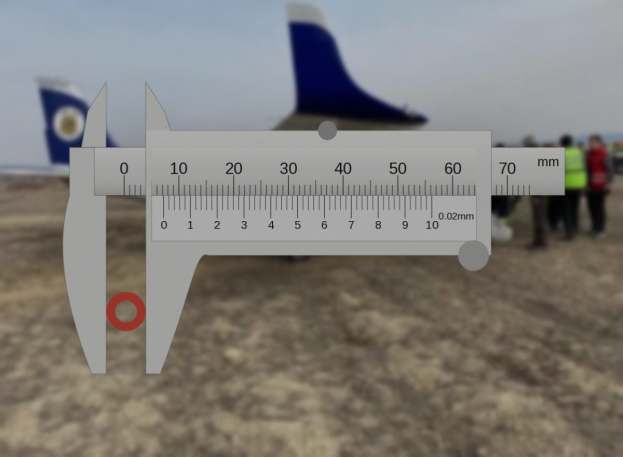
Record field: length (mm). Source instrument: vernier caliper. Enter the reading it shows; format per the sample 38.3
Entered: 7.2
